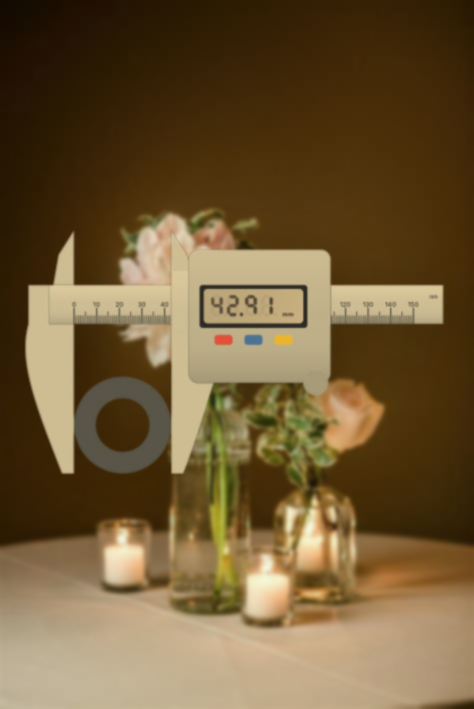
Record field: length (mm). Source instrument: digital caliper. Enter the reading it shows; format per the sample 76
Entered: 42.91
